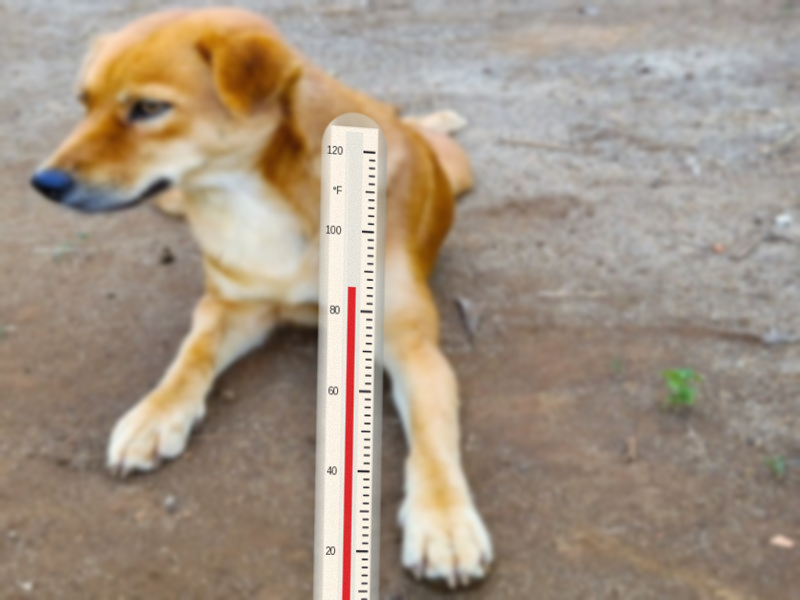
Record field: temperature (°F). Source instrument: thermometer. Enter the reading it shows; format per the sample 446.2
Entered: 86
